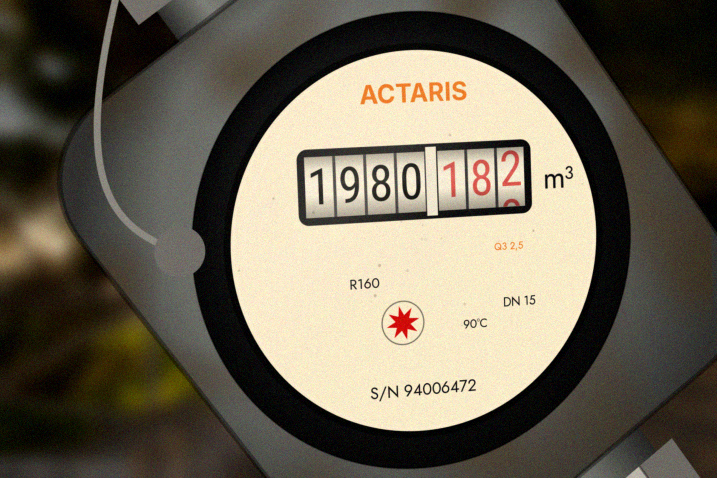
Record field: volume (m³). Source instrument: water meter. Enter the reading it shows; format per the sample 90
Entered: 1980.182
